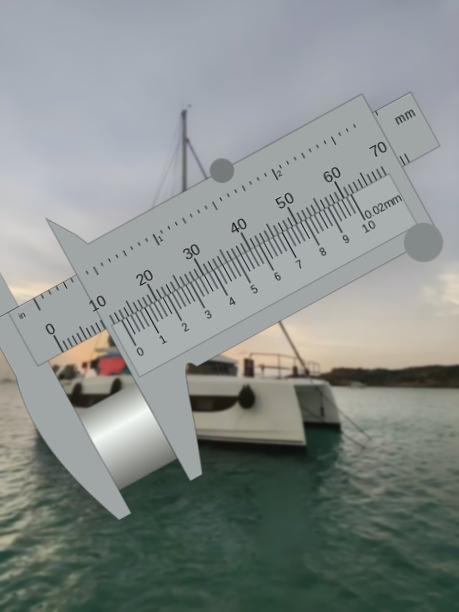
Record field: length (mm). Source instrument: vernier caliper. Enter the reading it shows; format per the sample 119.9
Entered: 12.5
